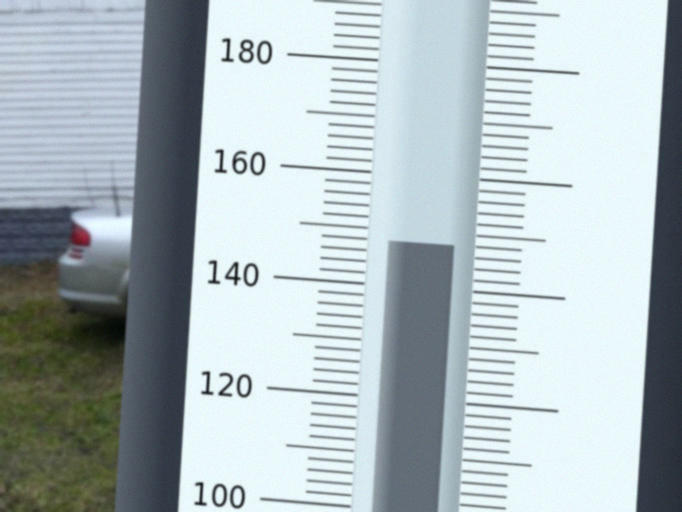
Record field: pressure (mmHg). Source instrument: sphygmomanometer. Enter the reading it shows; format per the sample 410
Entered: 148
